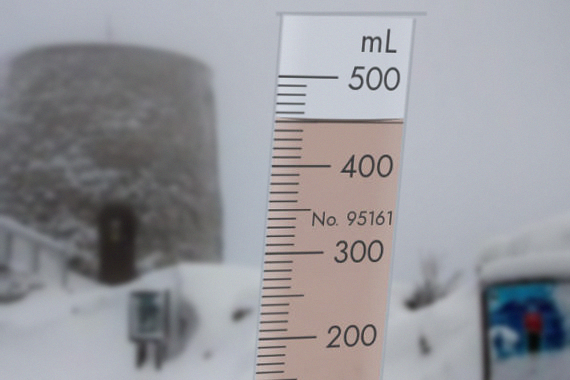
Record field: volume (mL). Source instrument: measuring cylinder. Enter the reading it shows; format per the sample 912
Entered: 450
